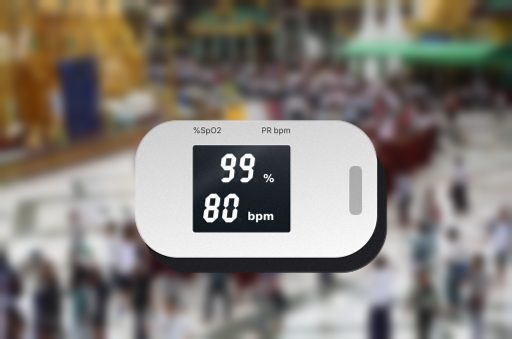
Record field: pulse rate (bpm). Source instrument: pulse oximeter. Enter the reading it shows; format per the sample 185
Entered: 80
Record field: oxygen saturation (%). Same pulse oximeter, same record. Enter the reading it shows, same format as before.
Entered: 99
